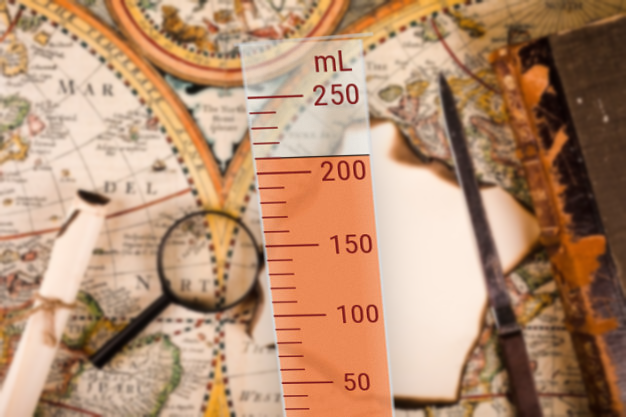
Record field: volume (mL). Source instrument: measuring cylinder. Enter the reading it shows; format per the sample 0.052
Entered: 210
